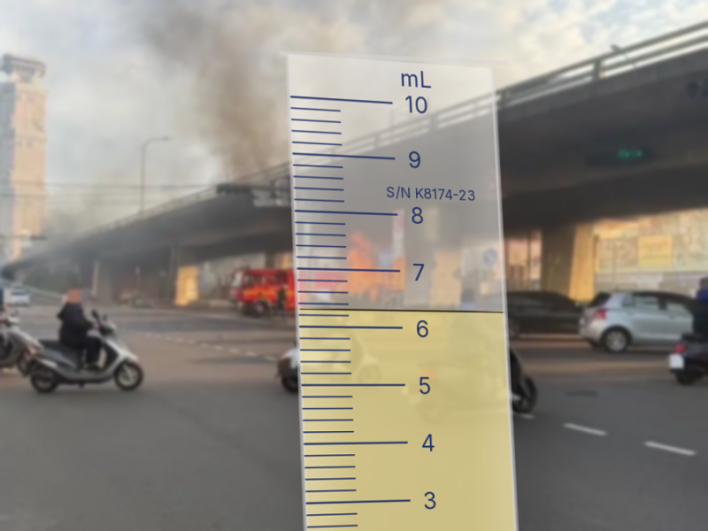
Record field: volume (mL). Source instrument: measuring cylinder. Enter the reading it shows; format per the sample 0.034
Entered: 6.3
